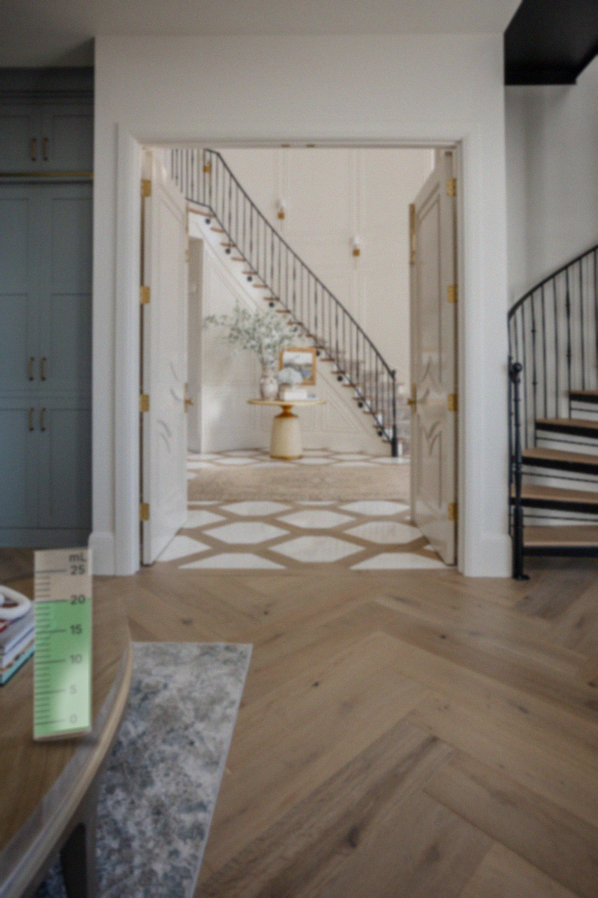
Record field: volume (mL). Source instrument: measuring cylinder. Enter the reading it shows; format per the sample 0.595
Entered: 20
